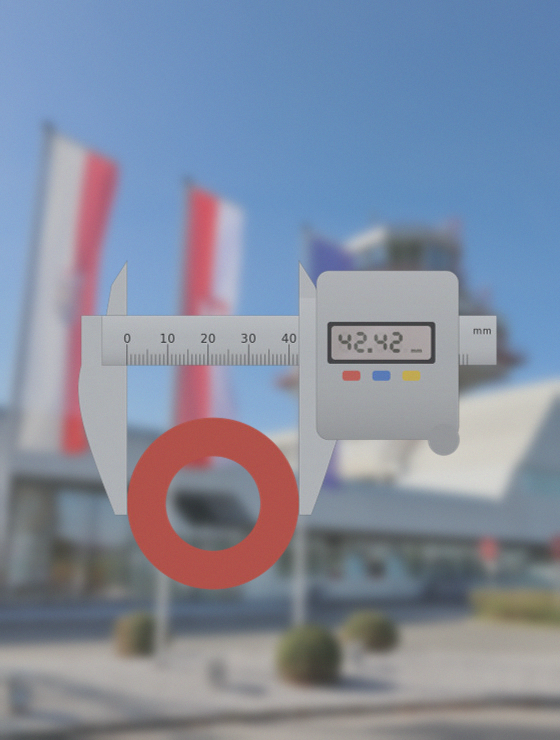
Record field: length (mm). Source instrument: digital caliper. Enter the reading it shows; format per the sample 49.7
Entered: 42.42
